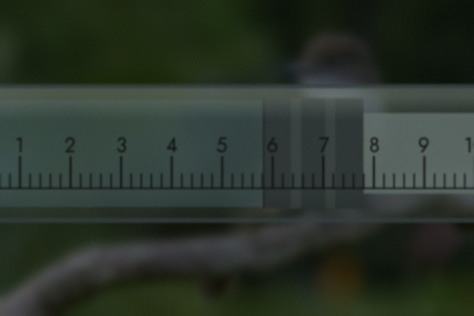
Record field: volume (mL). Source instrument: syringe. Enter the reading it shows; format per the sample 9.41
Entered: 5.8
